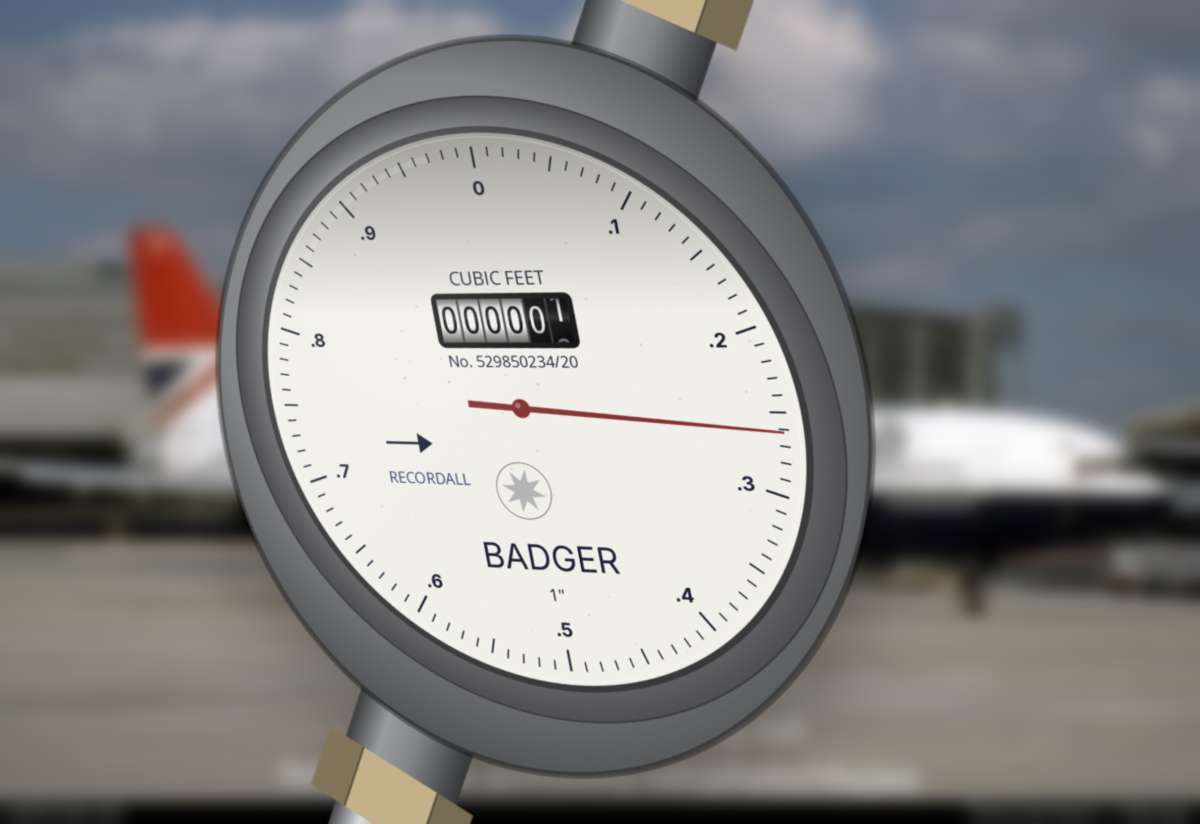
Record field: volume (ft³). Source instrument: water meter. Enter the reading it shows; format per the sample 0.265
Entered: 1.26
